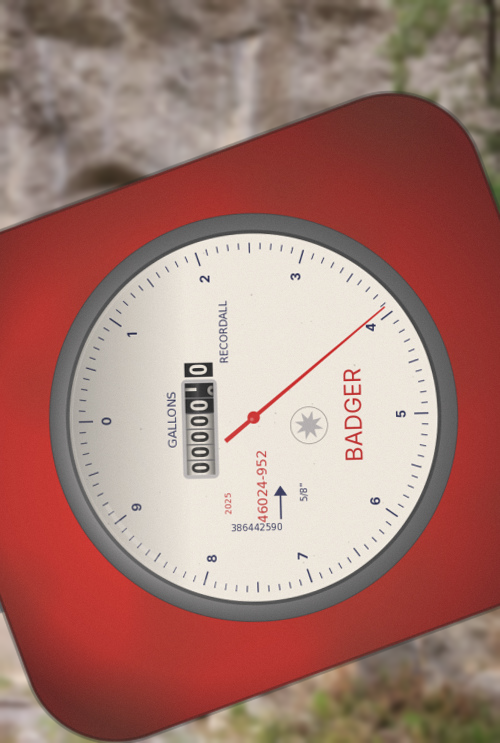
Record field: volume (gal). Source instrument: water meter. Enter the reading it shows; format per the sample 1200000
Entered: 13.9
